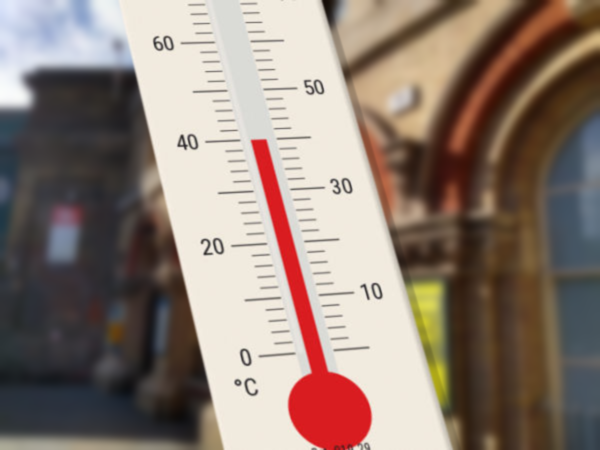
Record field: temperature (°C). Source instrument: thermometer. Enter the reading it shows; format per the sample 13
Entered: 40
